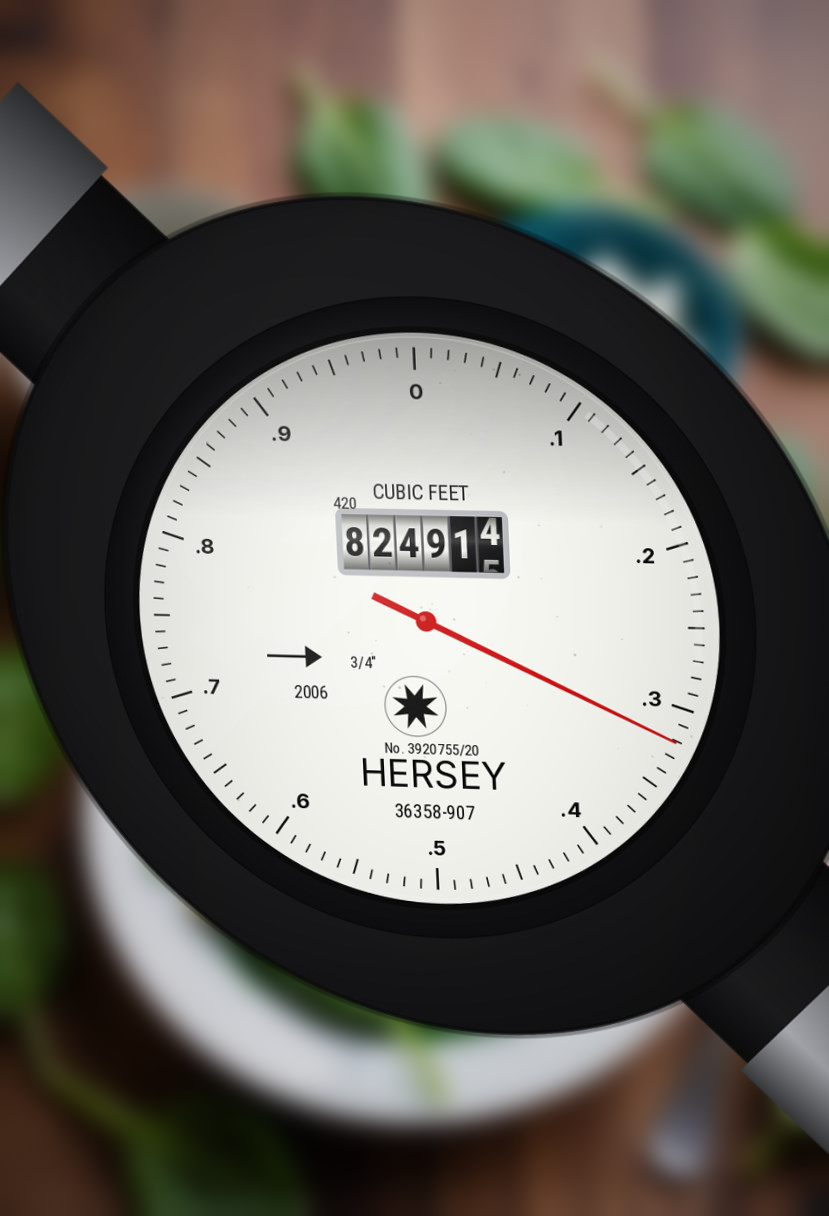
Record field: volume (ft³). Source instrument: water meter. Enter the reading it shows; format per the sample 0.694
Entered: 824914.32
